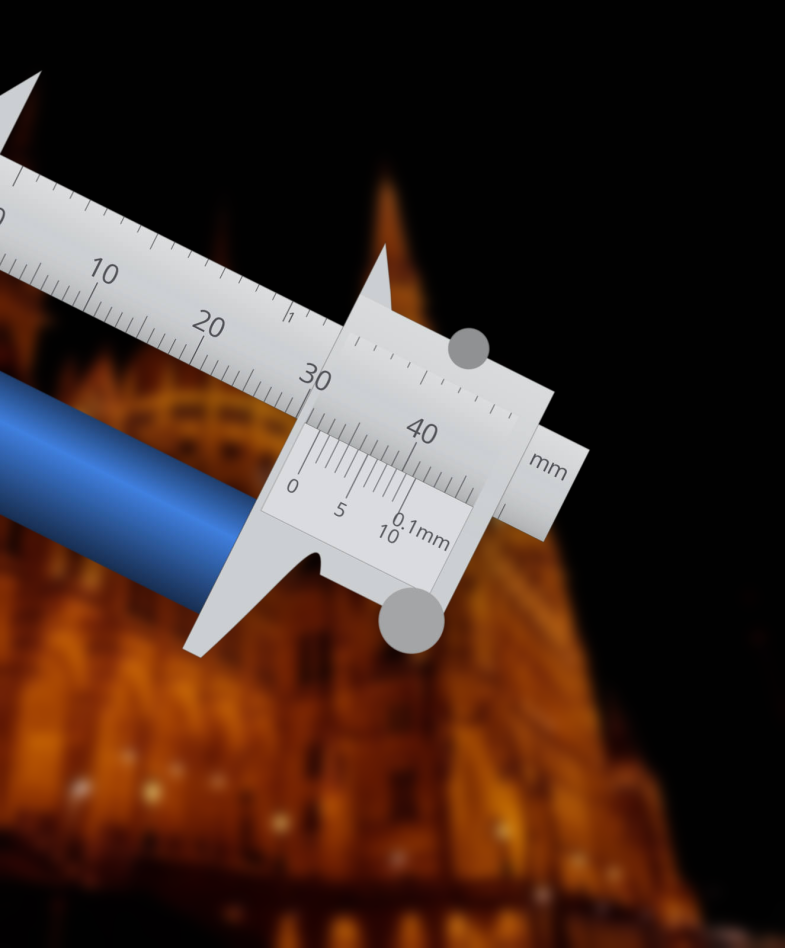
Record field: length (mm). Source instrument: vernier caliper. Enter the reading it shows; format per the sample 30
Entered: 32.3
